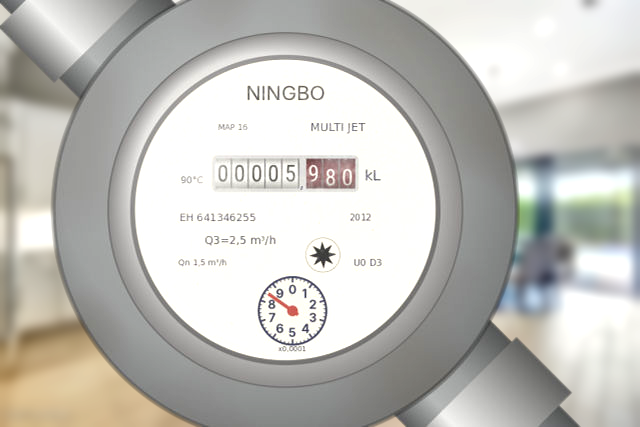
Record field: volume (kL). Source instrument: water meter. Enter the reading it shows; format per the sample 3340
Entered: 5.9798
